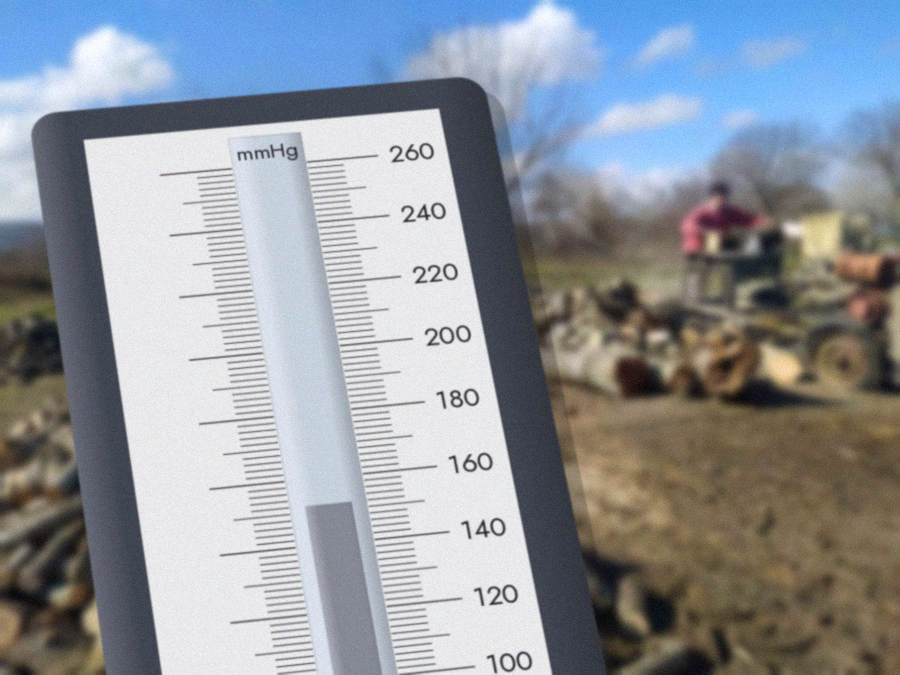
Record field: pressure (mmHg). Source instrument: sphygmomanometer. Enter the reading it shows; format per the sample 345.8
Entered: 152
